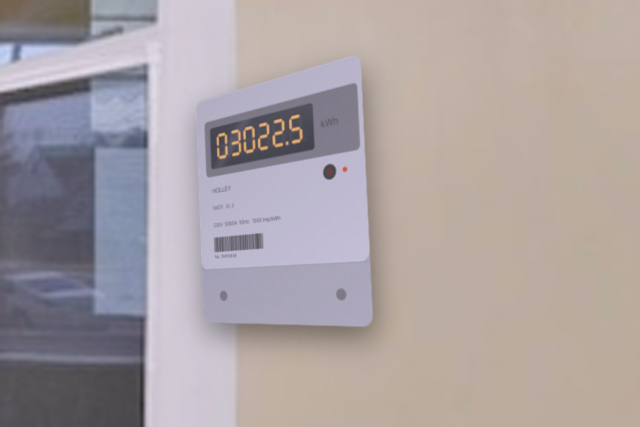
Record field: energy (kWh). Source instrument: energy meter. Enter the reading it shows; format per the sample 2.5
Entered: 3022.5
